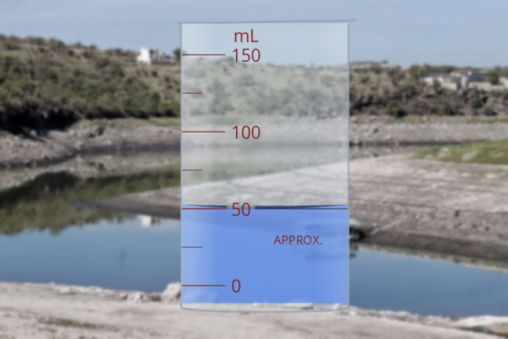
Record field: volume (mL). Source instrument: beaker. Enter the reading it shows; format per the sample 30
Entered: 50
